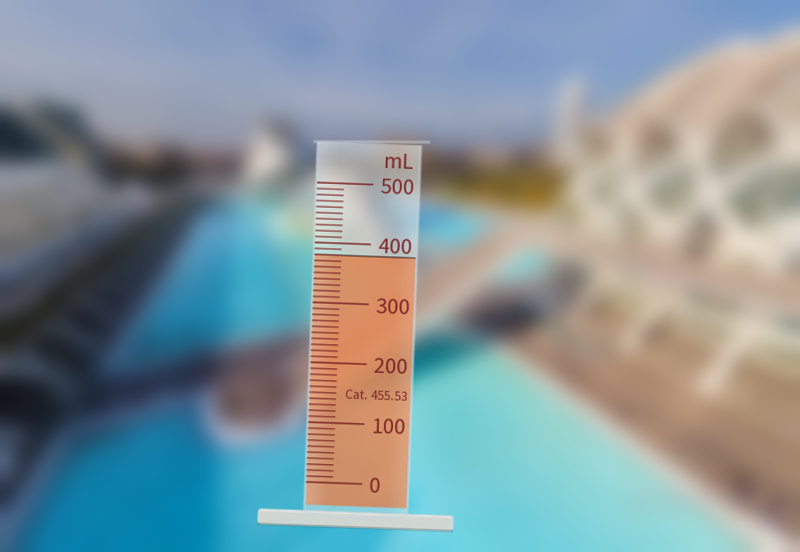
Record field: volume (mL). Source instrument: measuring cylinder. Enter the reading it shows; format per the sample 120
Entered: 380
